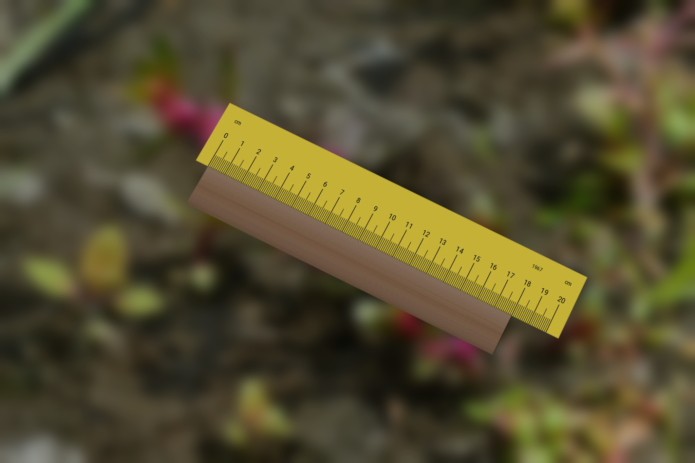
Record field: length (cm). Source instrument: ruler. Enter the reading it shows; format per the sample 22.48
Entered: 18
